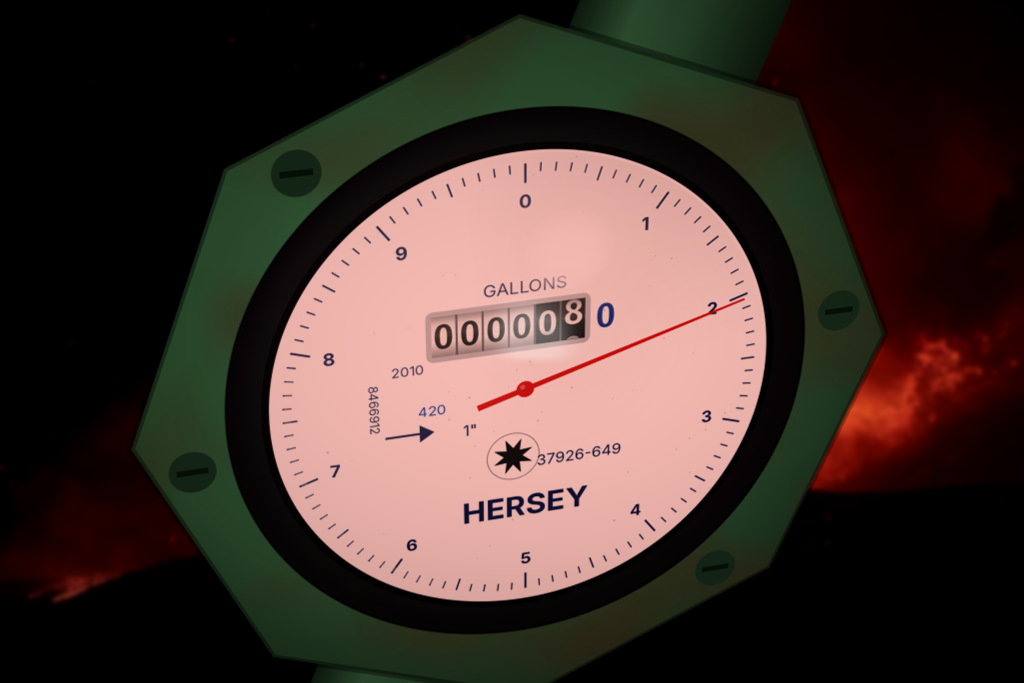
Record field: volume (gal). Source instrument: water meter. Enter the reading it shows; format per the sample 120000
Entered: 82.0
